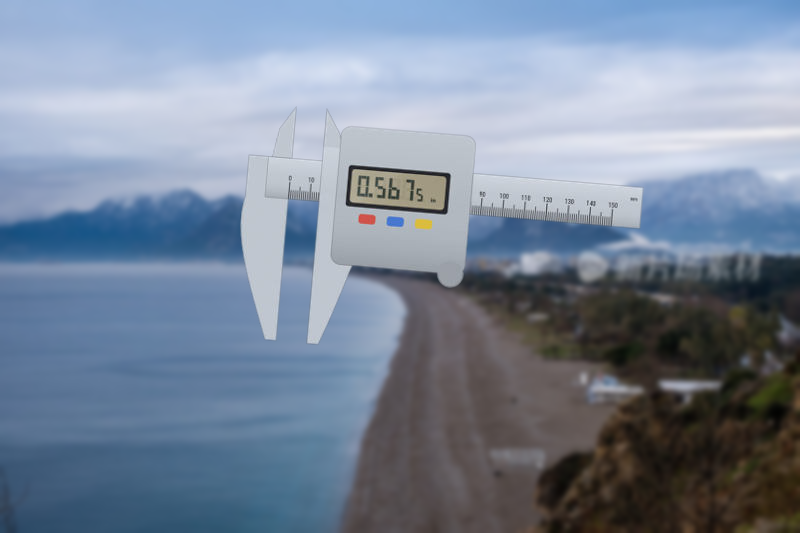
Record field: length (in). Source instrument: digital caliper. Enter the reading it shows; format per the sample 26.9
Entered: 0.5675
